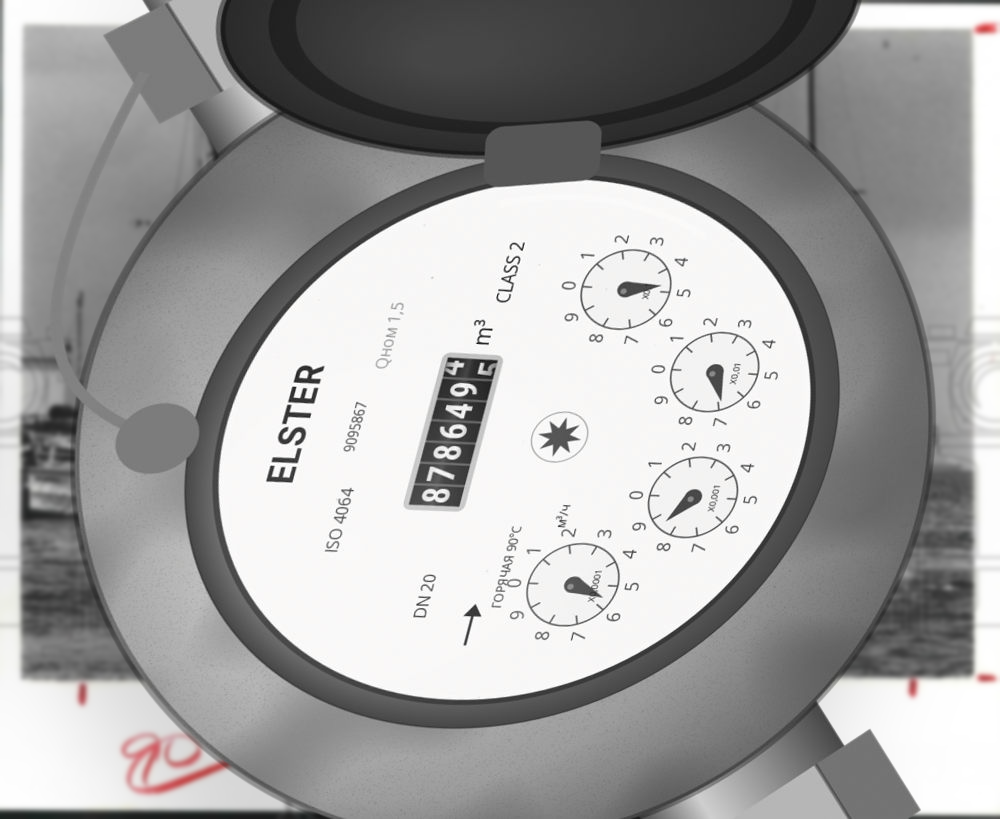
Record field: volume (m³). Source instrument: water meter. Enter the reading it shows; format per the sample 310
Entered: 8786494.4685
